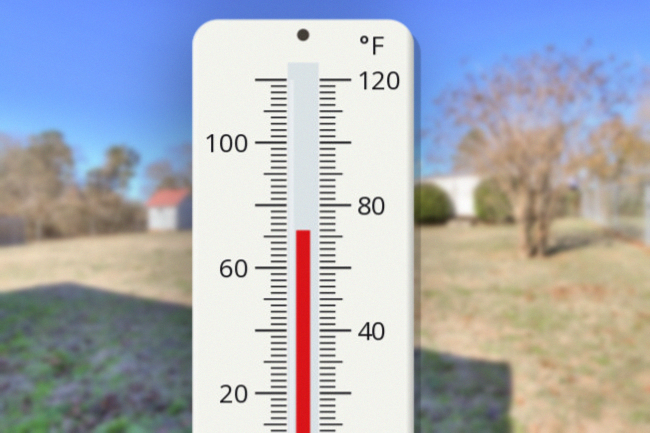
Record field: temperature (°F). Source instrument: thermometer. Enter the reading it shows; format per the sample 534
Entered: 72
